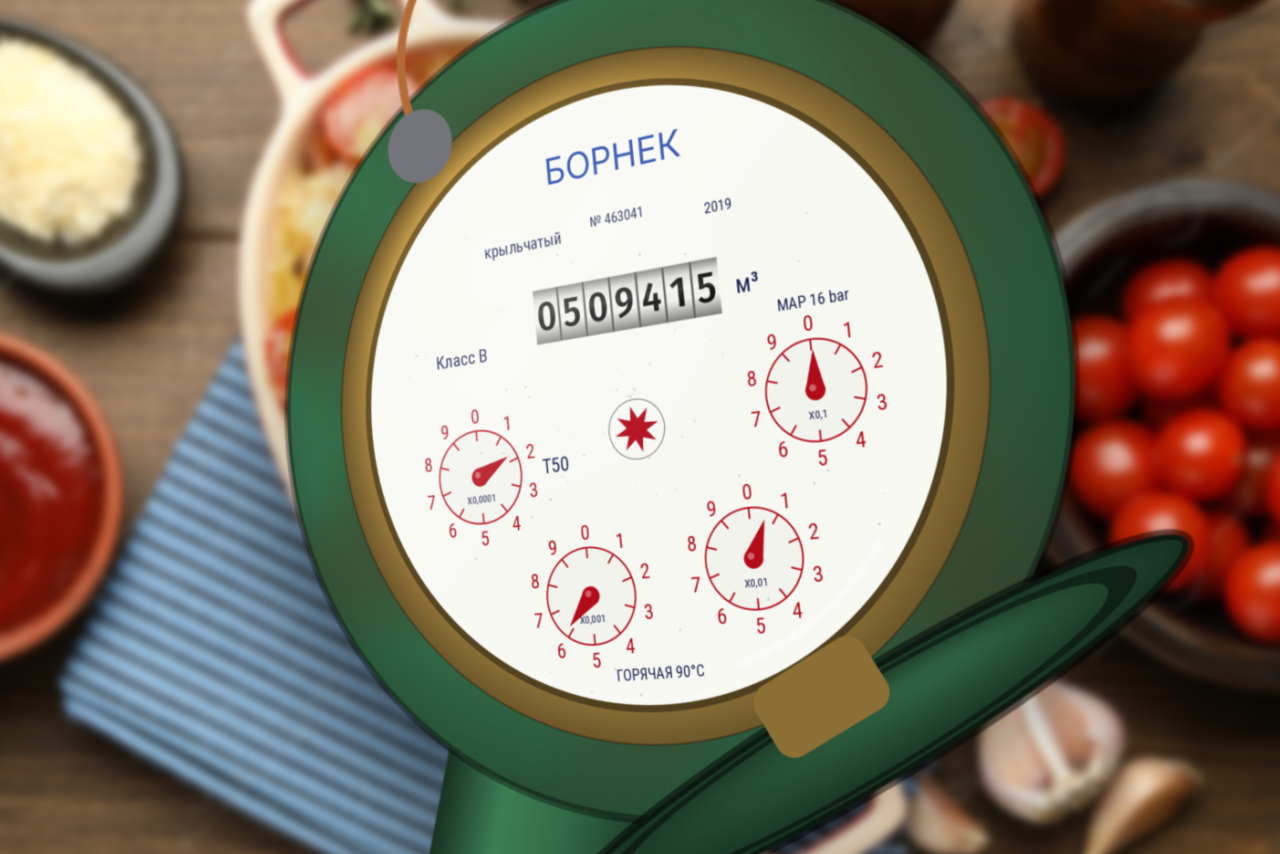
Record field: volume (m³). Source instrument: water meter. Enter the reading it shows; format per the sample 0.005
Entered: 509415.0061
